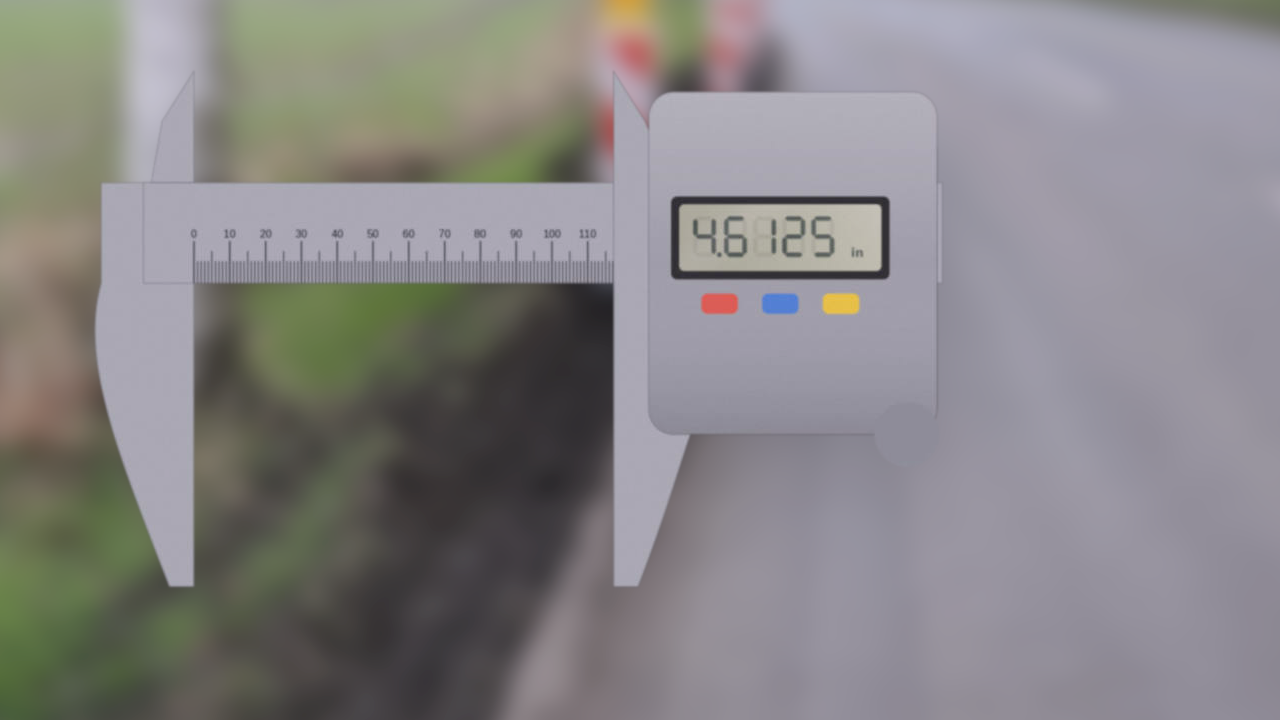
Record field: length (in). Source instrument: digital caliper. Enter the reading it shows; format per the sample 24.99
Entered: 4.6125
